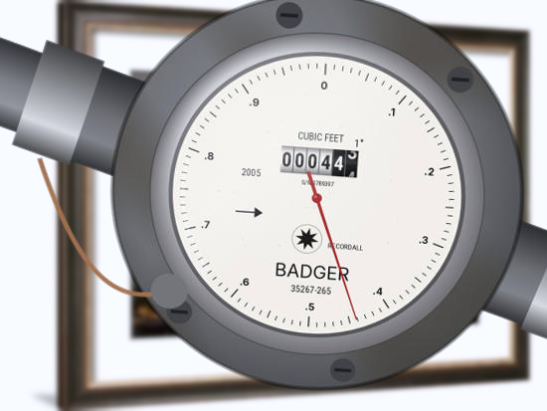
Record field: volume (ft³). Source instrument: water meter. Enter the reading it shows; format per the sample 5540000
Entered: 443.44
